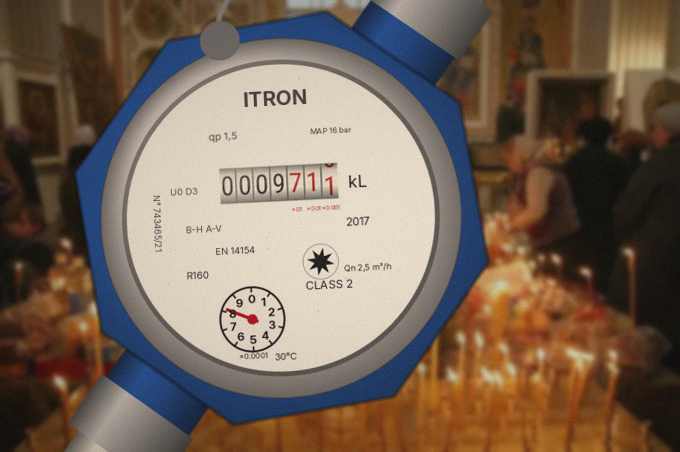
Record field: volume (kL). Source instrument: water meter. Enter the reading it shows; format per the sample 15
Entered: 9.7108
